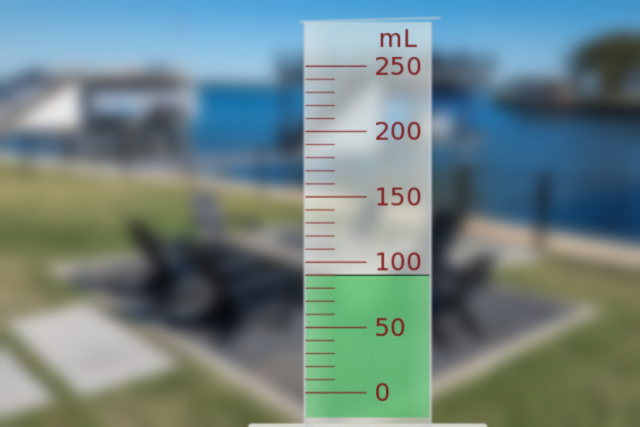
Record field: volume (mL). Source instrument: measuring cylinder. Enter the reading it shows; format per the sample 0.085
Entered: 90
